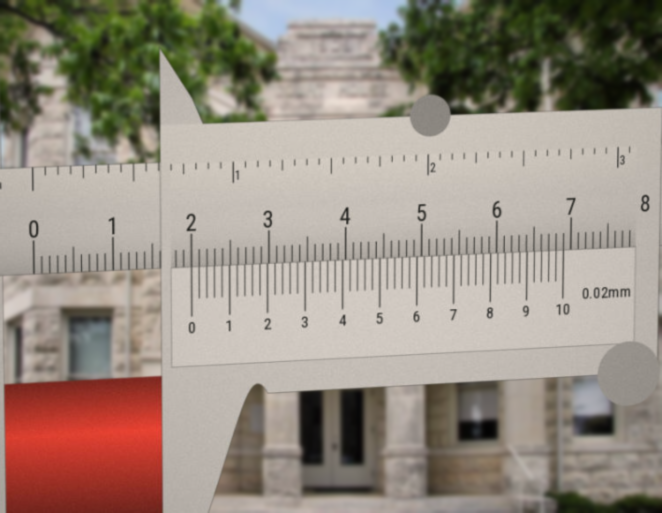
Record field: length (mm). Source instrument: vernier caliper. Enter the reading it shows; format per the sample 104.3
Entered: 20.0
